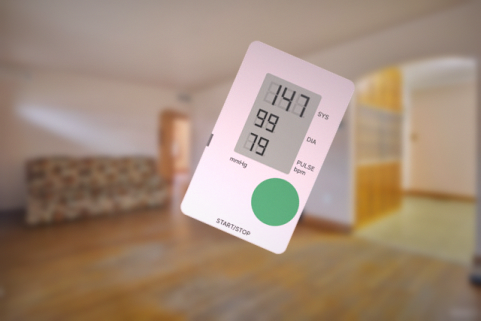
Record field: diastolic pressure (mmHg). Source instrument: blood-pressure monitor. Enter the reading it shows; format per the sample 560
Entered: 99
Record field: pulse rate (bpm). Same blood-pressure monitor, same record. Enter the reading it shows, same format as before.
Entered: 79
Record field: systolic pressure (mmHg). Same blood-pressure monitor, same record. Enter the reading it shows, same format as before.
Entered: 147
